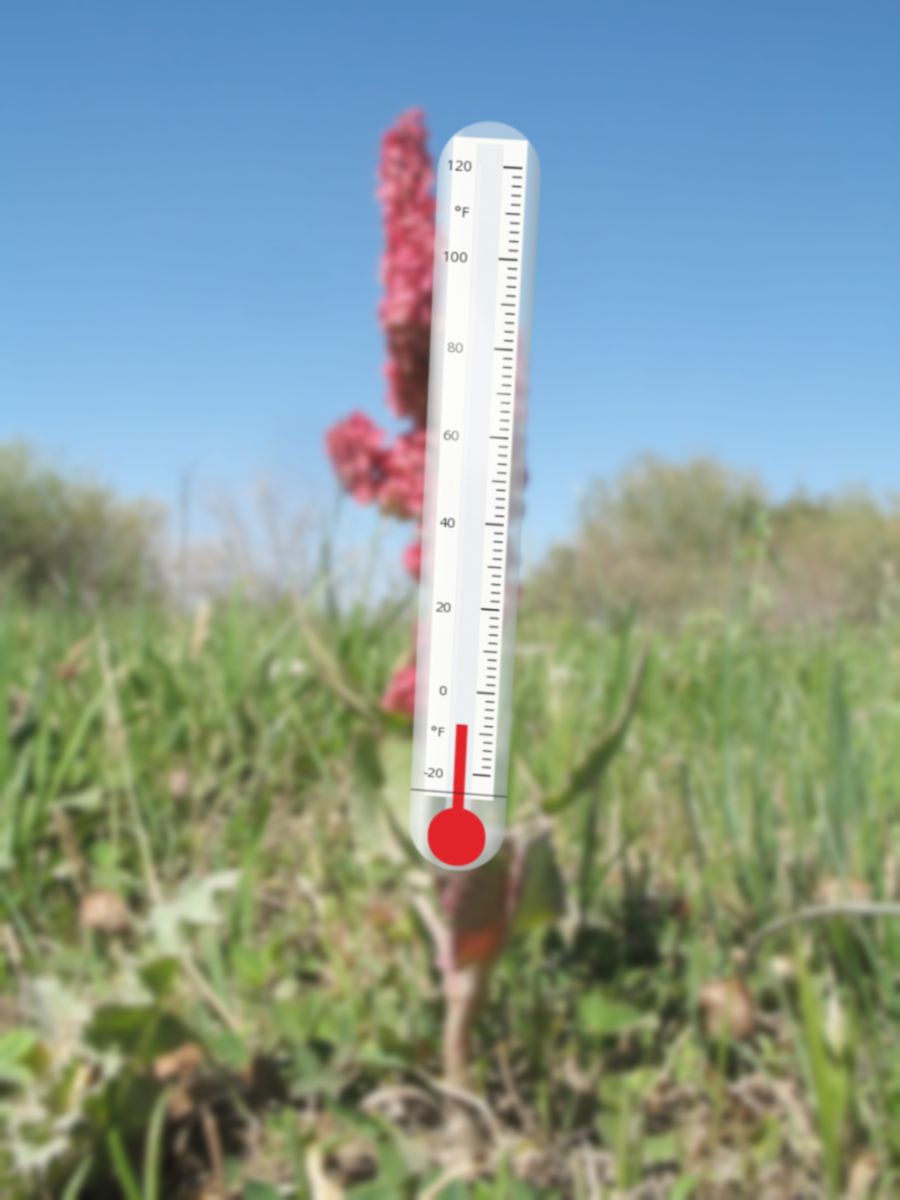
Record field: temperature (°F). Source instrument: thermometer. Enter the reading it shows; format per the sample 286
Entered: -8
